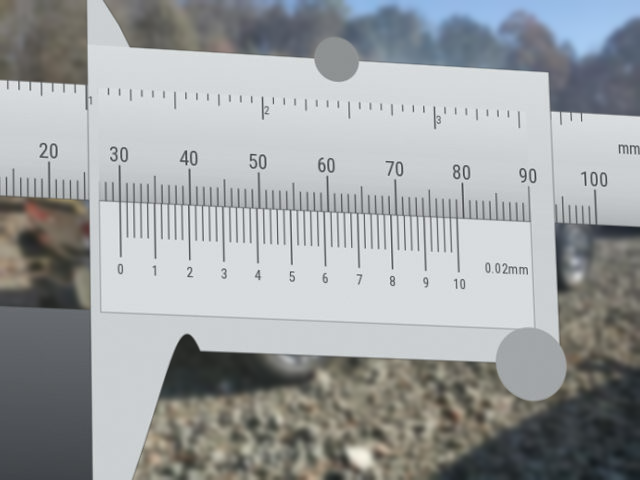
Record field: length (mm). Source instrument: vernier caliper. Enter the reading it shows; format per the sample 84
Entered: 30.0
